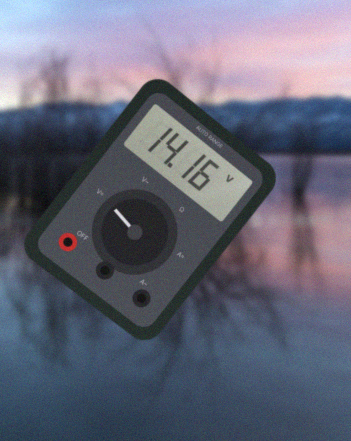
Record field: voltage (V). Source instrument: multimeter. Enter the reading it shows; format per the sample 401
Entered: 14.16
